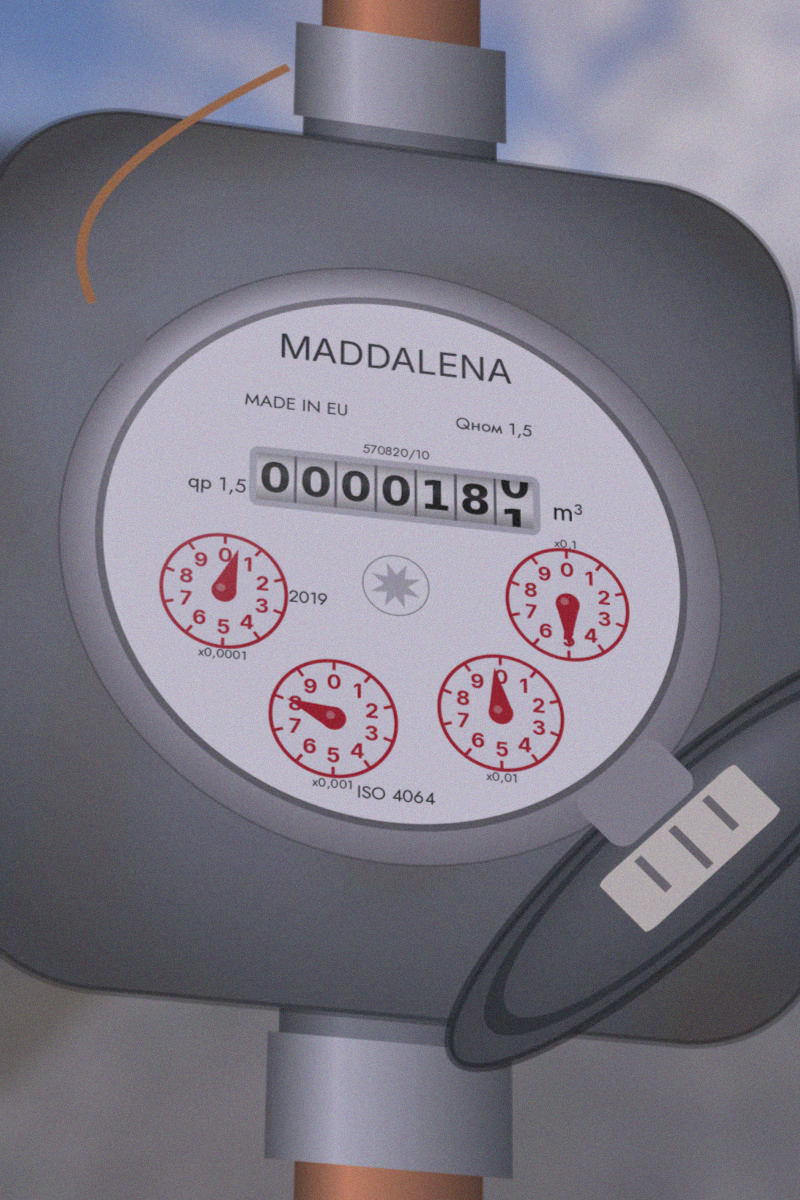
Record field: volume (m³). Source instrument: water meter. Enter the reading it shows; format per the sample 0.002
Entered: 180.4980
